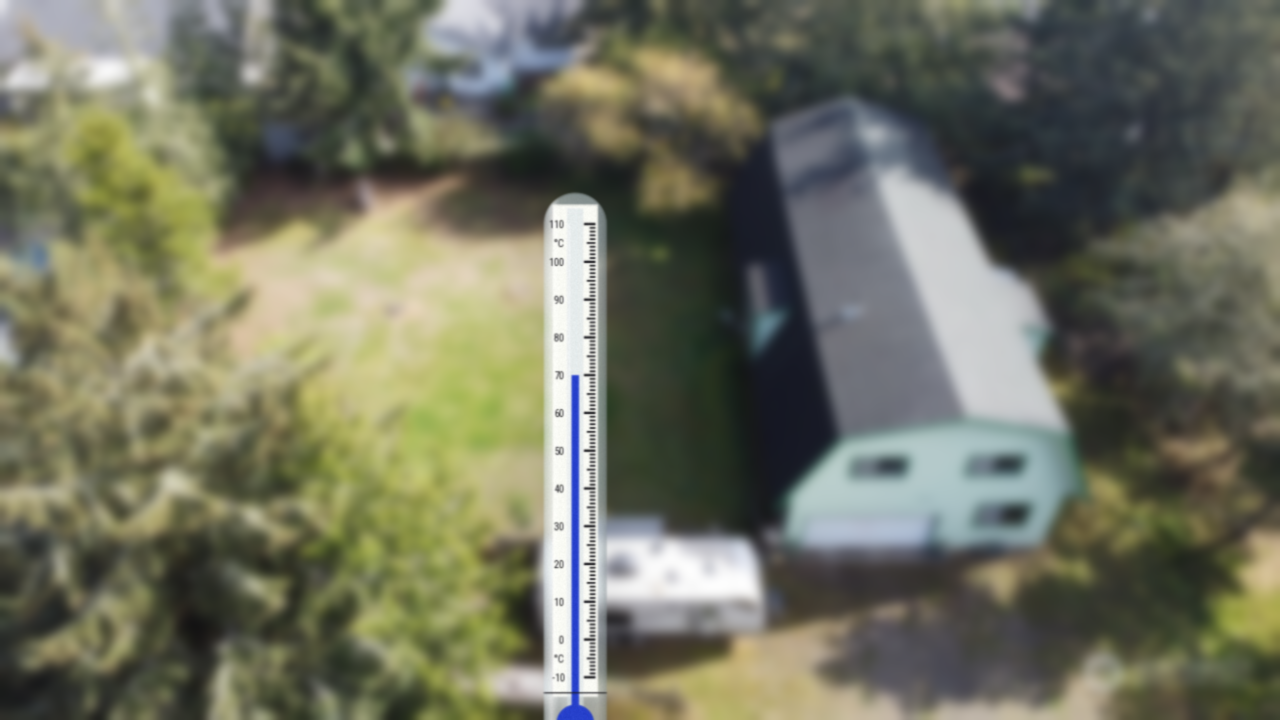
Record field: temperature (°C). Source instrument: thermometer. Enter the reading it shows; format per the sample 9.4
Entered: 70
